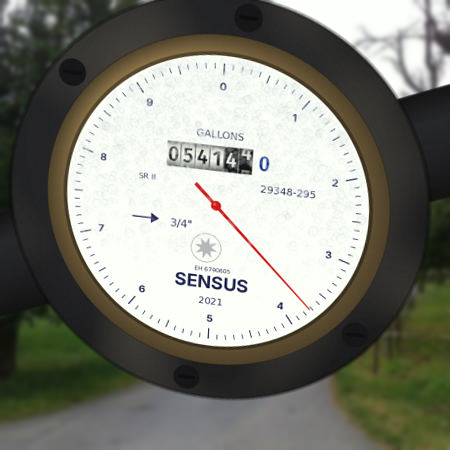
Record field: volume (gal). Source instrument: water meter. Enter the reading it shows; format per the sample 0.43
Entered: 541443.7
